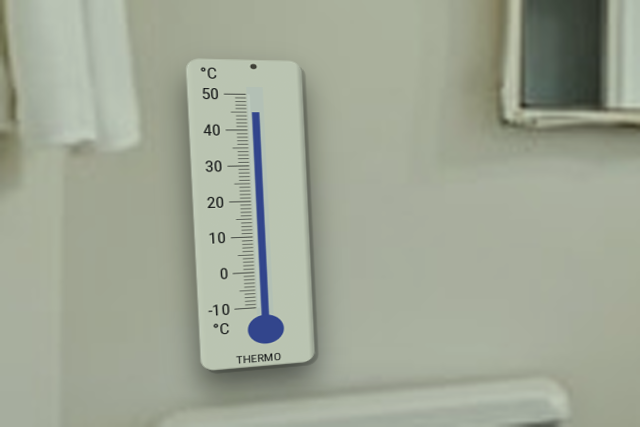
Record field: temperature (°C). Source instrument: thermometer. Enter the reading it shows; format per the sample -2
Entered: 45
